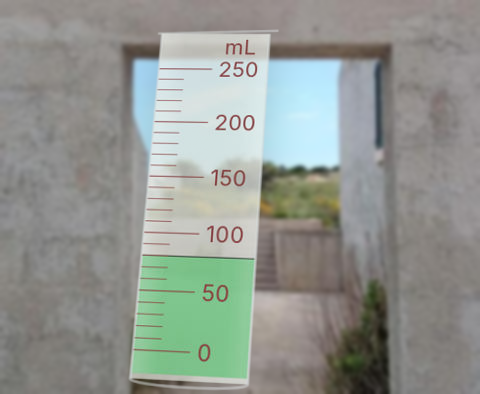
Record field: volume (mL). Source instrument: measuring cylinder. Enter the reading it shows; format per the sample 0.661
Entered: 80
